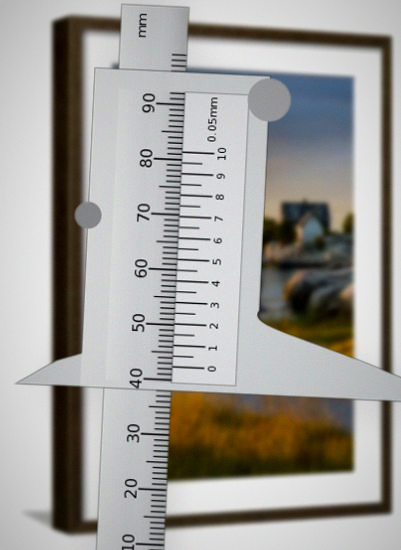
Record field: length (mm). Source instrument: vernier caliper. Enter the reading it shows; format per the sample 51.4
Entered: 42.4
